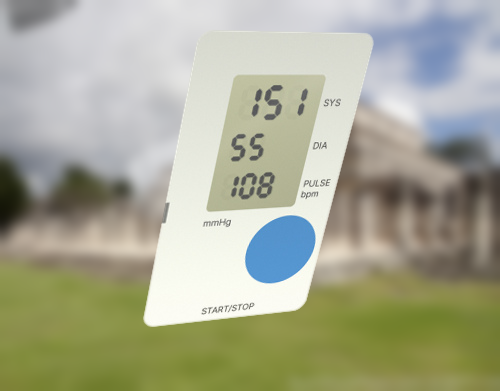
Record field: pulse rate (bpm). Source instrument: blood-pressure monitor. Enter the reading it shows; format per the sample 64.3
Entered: 108
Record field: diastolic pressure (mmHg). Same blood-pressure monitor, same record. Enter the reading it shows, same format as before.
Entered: 55
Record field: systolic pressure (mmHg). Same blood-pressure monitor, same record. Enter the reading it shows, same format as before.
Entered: 151
